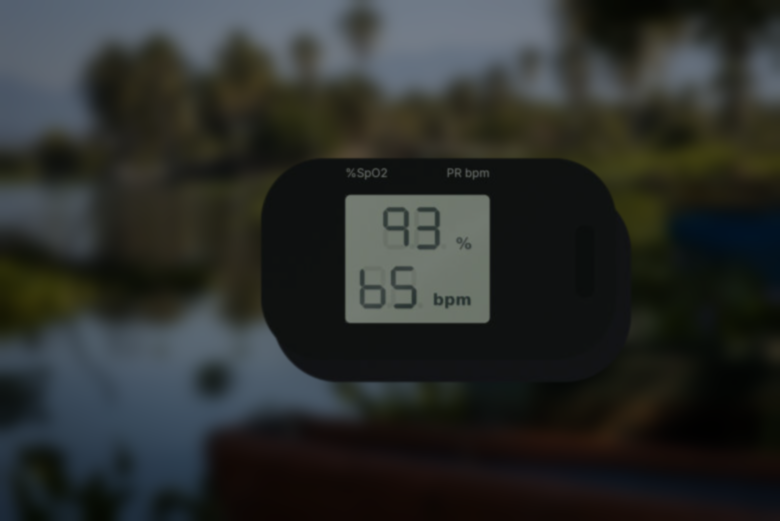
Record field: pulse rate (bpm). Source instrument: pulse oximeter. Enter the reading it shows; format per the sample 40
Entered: 65
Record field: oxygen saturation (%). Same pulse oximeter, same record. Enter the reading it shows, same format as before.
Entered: 93
